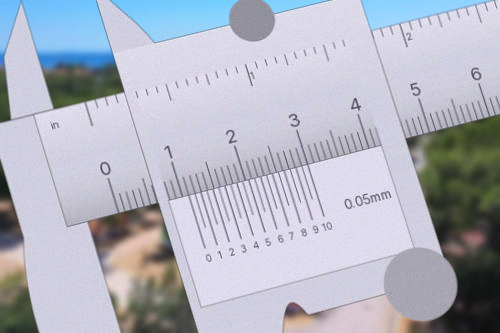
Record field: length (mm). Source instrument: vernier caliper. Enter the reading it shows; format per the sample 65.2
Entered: 11.0
